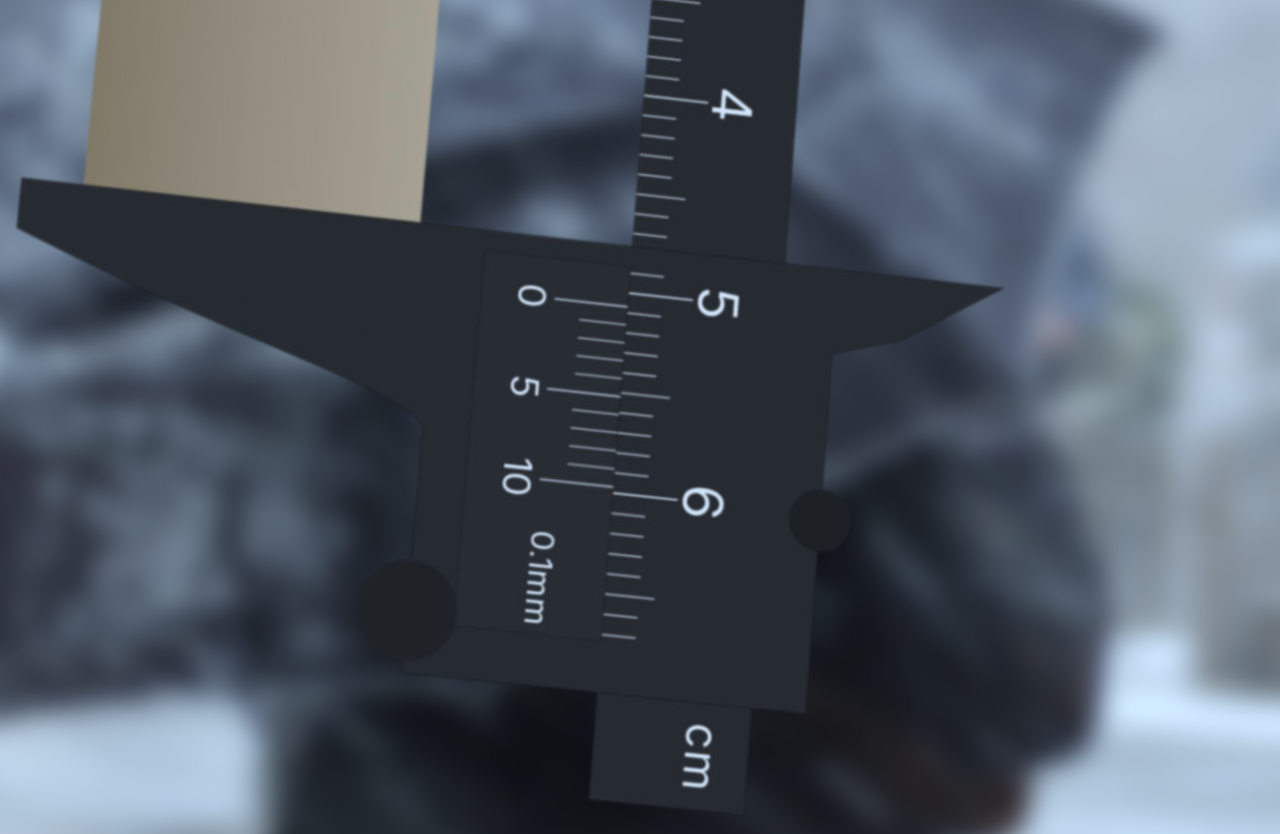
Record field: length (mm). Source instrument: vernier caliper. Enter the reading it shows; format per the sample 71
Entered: 50.7
